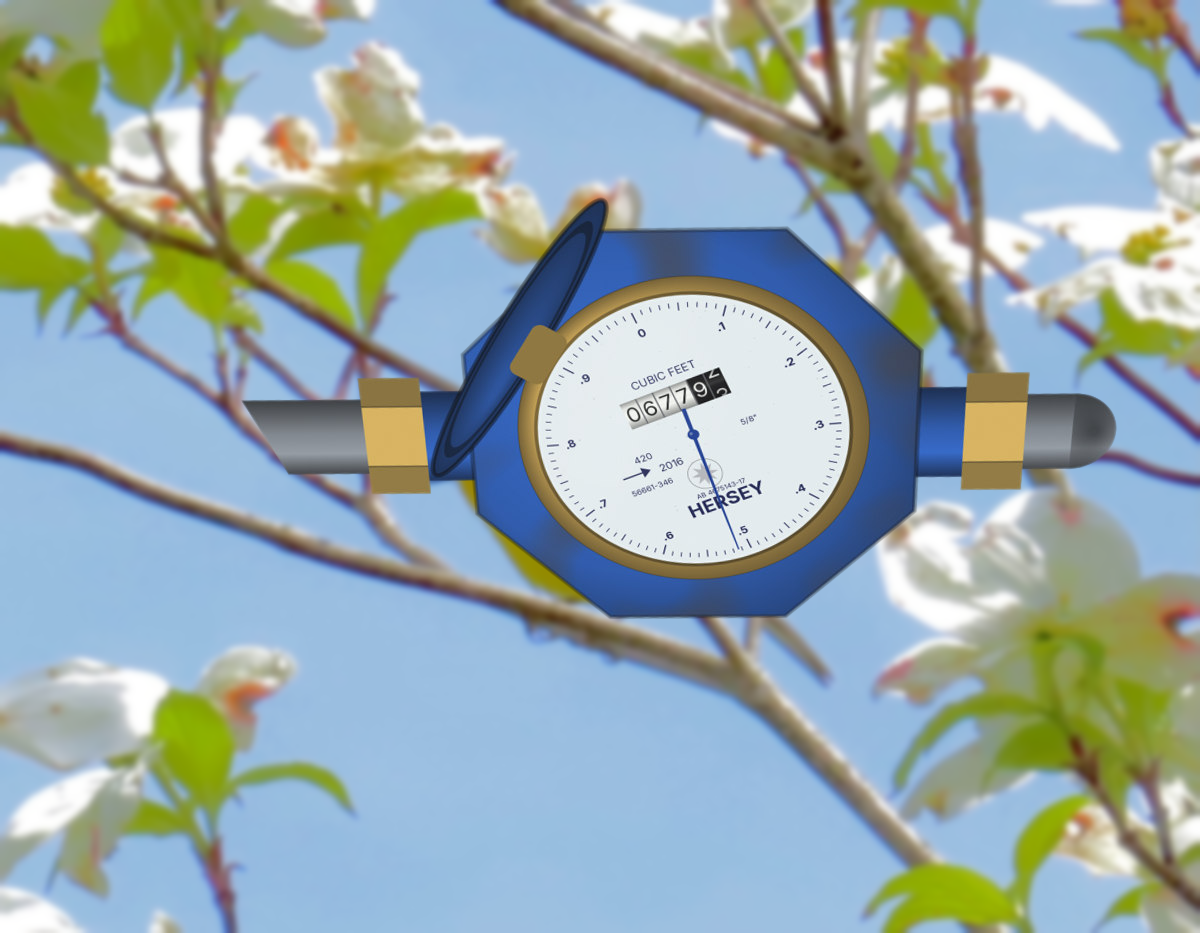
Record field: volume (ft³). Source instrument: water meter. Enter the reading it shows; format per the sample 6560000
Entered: 67792.51
